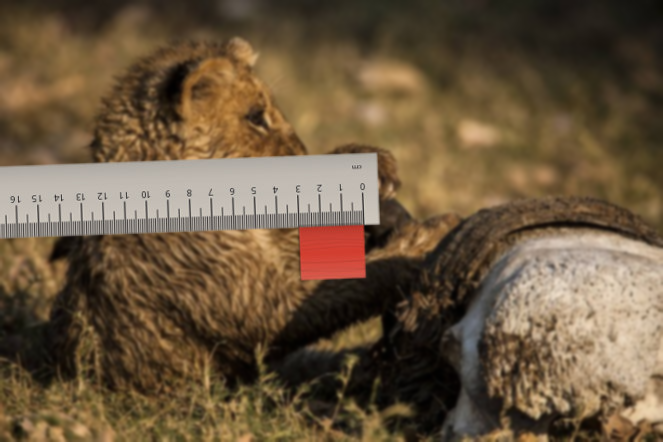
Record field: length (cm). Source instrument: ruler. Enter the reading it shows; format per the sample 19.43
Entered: 3
